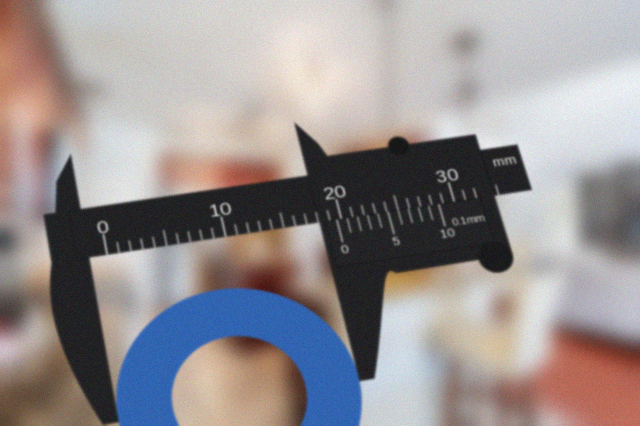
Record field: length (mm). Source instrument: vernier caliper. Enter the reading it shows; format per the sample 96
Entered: 19.6
